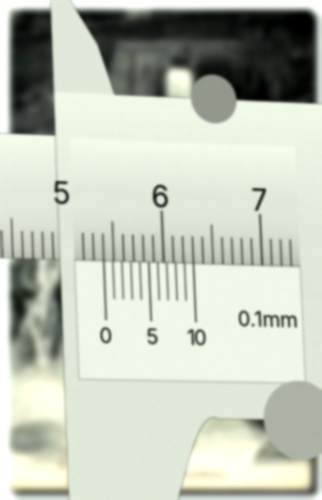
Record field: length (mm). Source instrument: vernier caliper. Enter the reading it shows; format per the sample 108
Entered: 54.0
